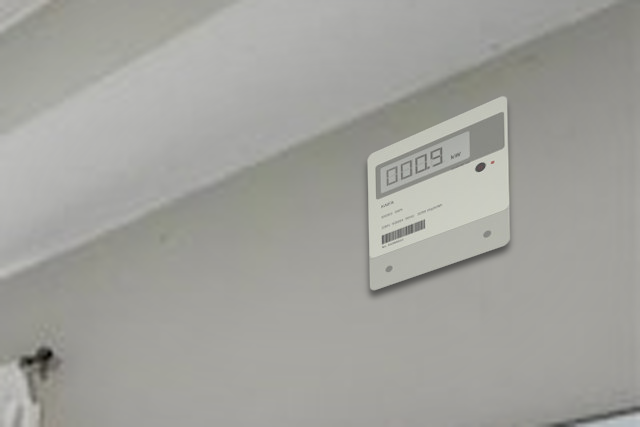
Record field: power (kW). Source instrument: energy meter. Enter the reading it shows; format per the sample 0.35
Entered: 0.9
